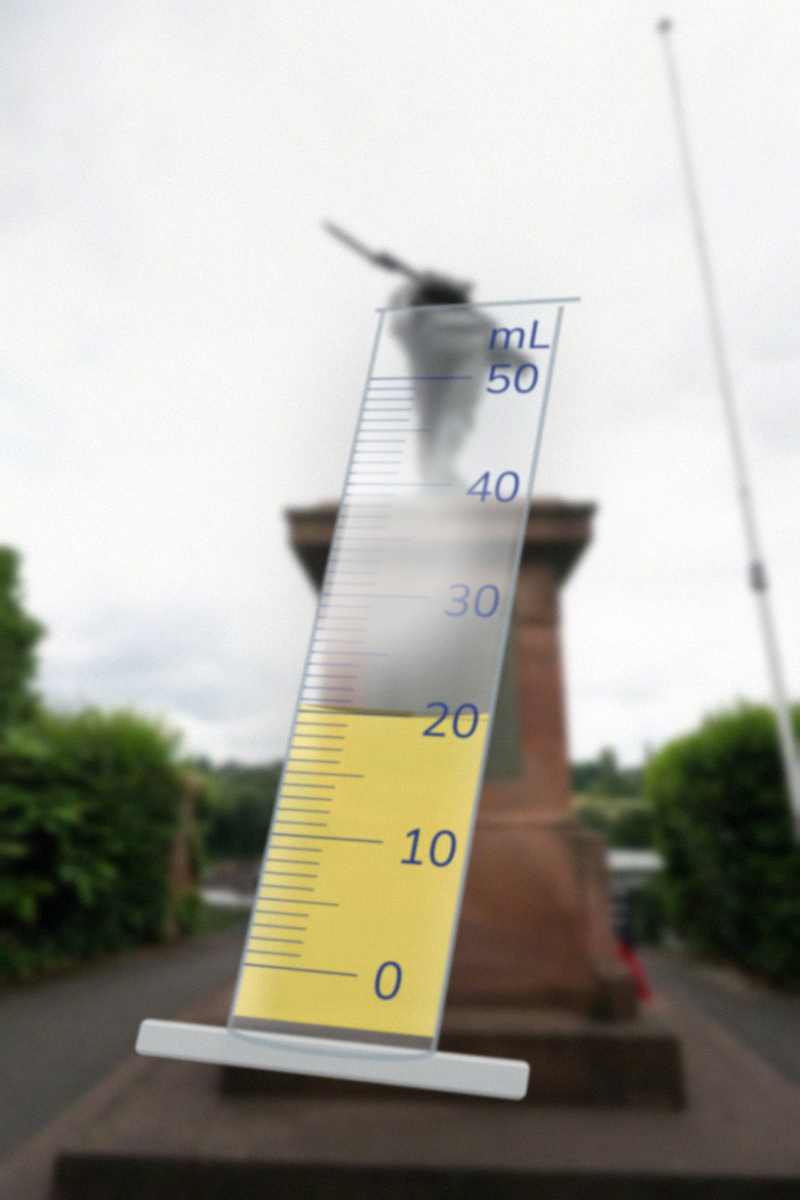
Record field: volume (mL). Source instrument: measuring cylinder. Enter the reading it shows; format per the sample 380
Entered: 20
